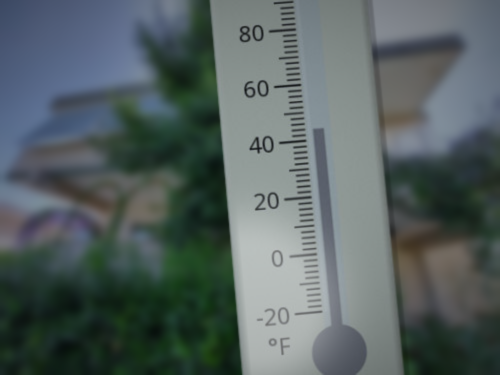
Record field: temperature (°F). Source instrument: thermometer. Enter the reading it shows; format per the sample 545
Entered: 44
